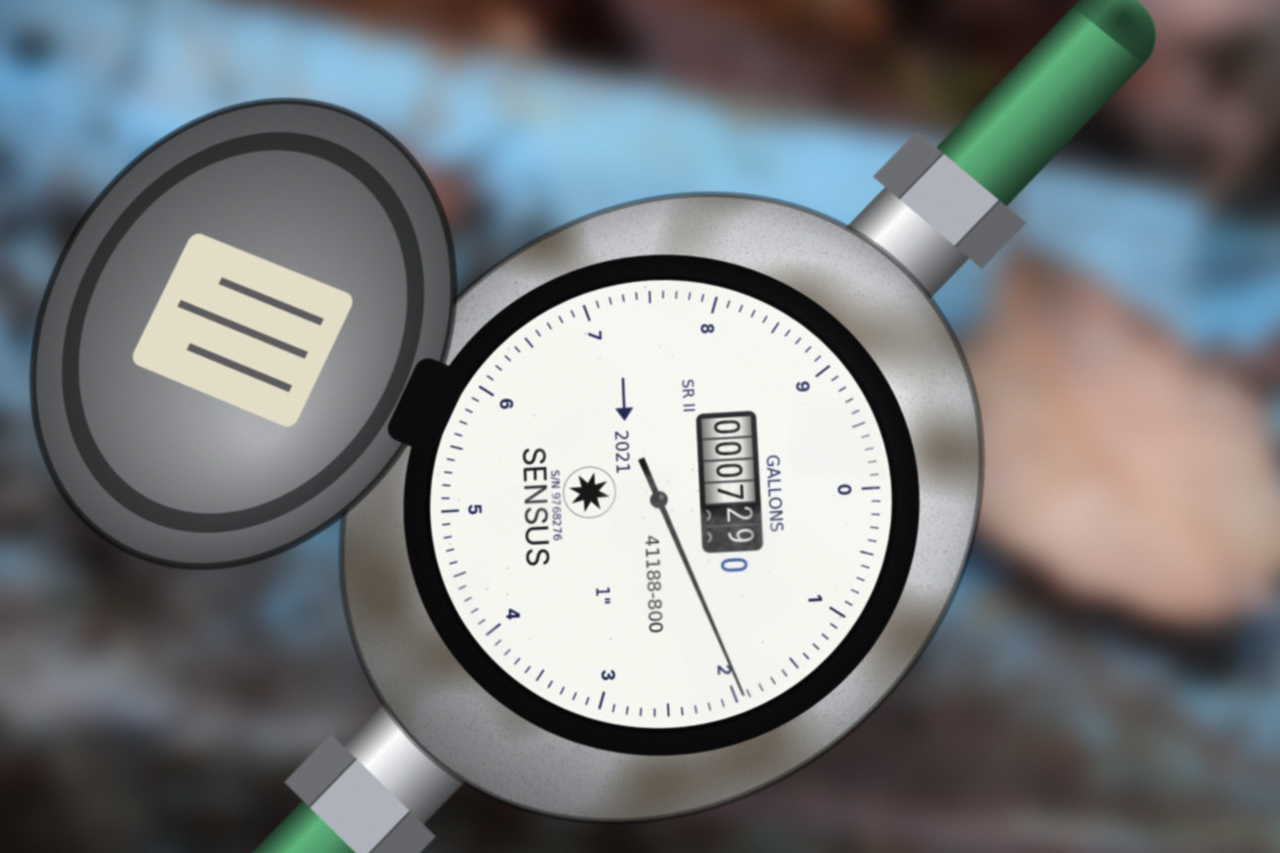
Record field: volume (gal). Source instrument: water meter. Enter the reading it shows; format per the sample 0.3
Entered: 7291.9
